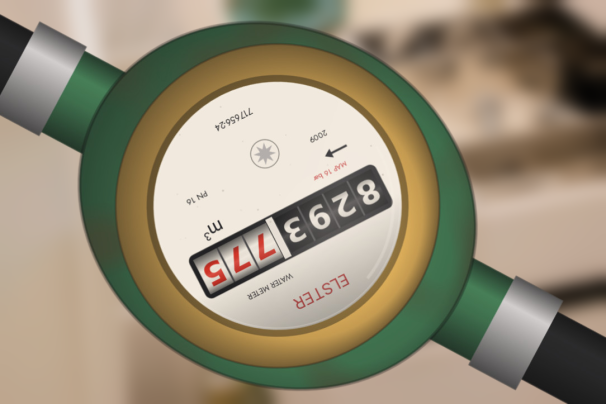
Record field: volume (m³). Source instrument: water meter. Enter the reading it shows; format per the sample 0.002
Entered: 8293.775
